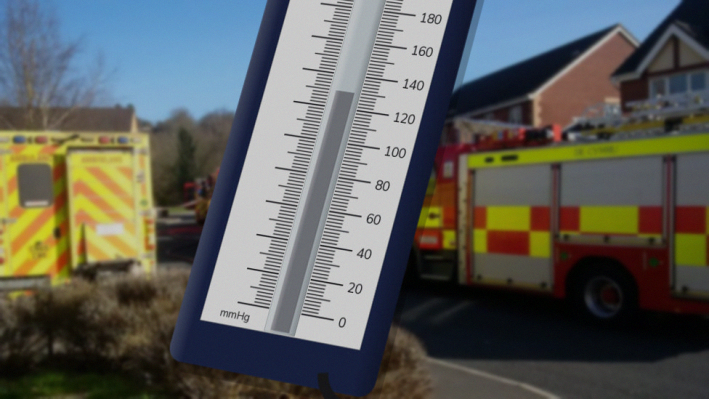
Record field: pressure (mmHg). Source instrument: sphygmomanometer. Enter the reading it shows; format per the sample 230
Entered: 130
